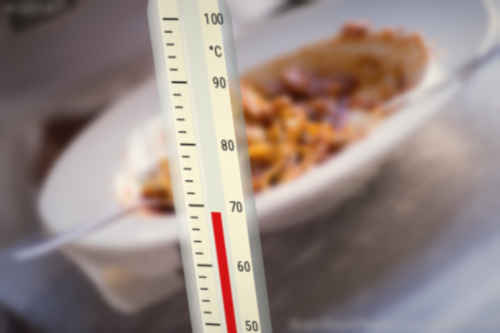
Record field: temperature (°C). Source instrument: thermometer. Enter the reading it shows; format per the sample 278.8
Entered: 69
